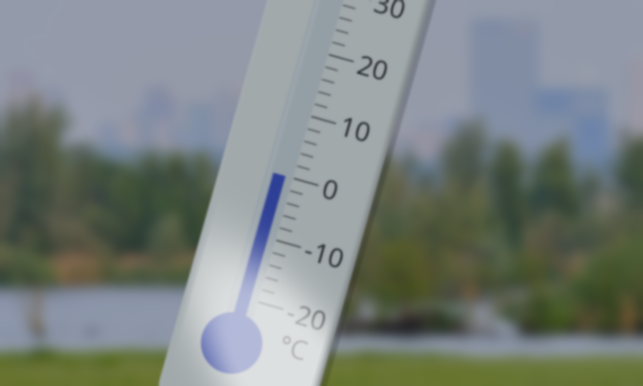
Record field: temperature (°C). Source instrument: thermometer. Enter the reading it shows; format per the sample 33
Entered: 0
